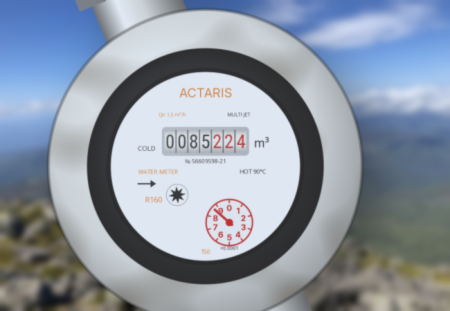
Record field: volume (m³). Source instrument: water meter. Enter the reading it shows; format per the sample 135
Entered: 85.2248
